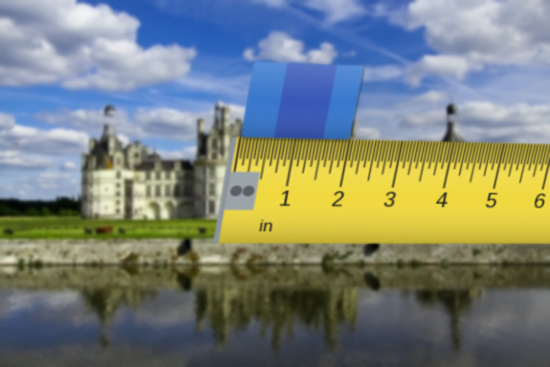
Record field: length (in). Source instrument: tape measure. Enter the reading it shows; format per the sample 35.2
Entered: 2
